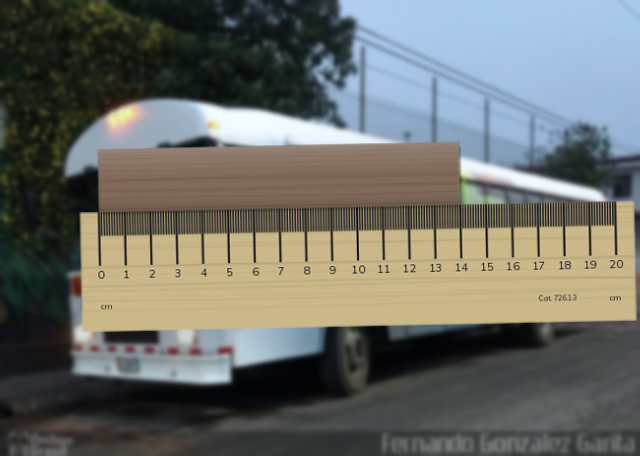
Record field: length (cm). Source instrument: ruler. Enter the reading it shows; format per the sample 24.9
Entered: 14
